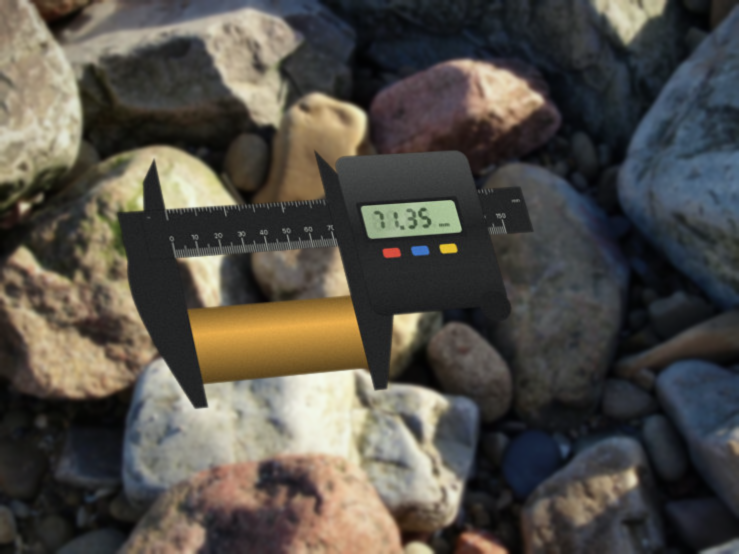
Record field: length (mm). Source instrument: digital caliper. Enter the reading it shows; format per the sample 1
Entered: 71.35
